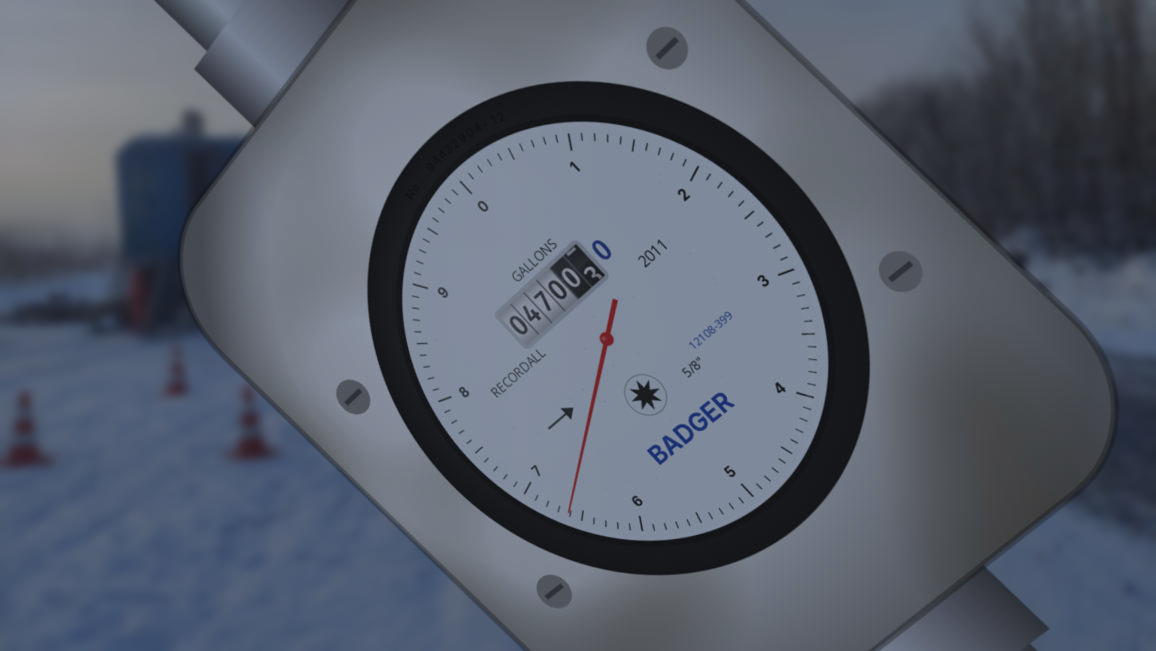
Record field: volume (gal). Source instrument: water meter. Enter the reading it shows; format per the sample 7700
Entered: 470026.6
